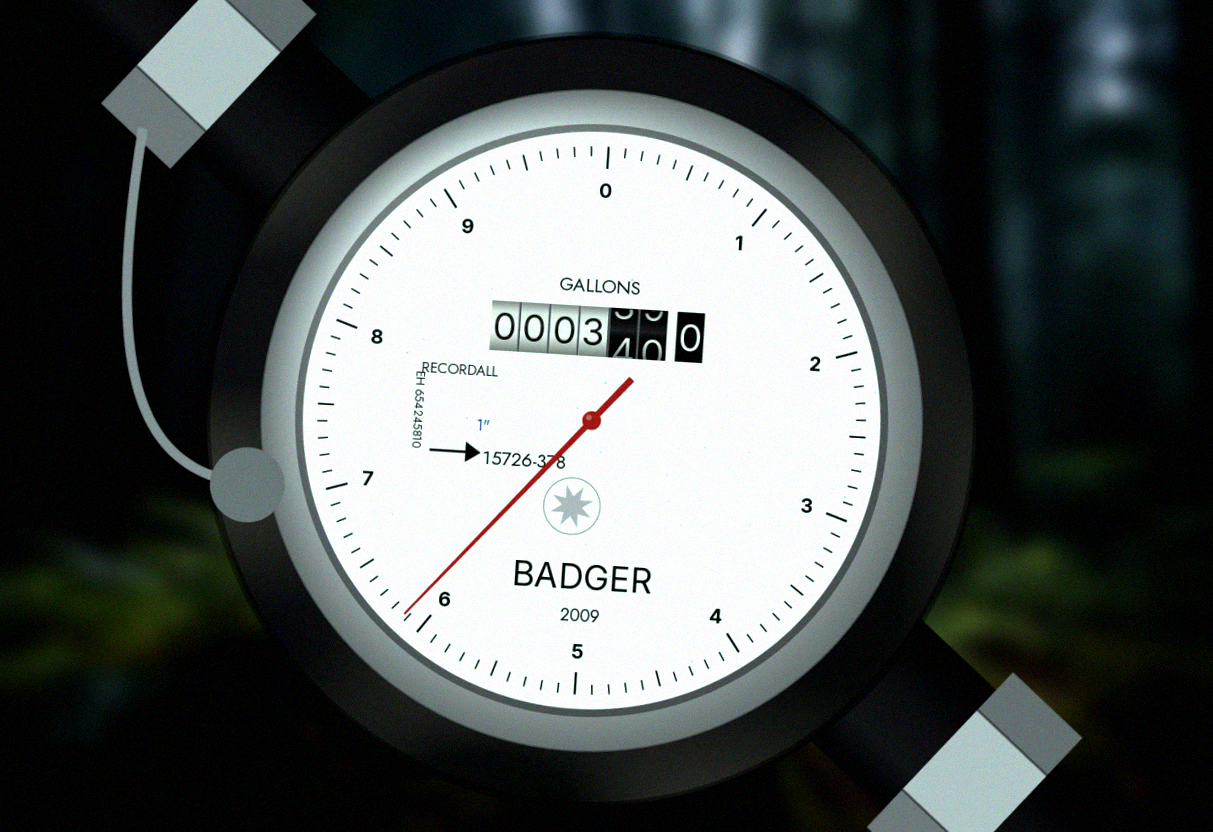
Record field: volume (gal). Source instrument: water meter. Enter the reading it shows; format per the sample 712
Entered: 3396.1
